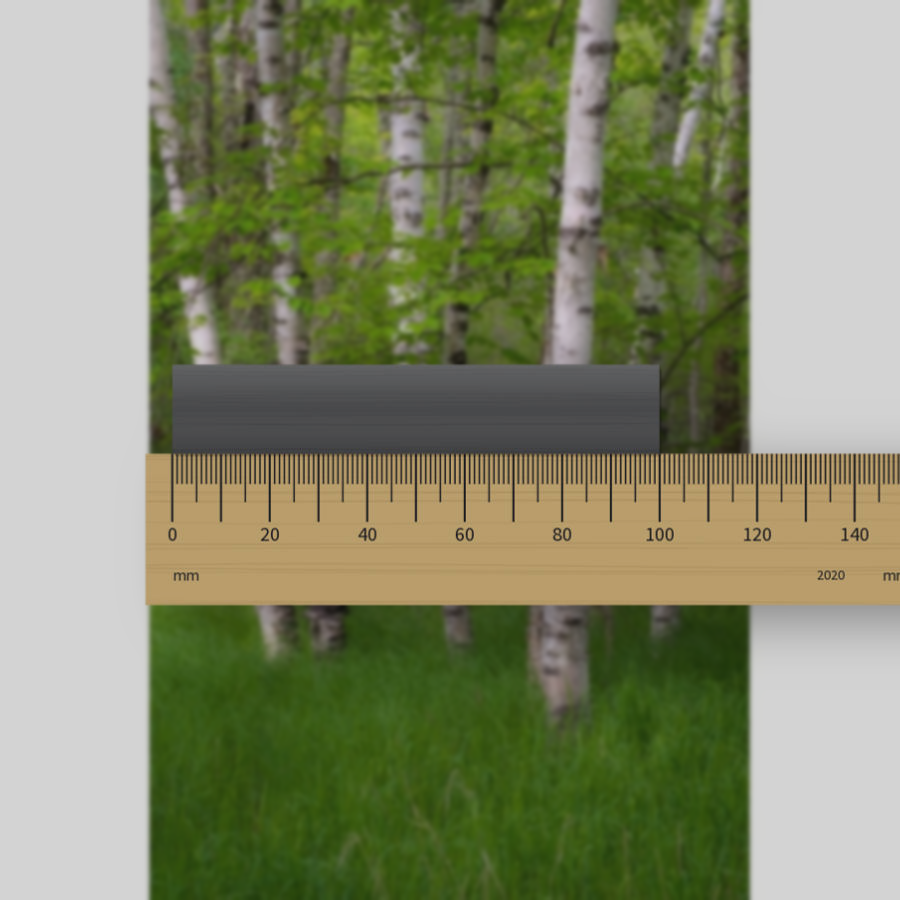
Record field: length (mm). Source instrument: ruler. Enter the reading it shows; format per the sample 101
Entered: 100
